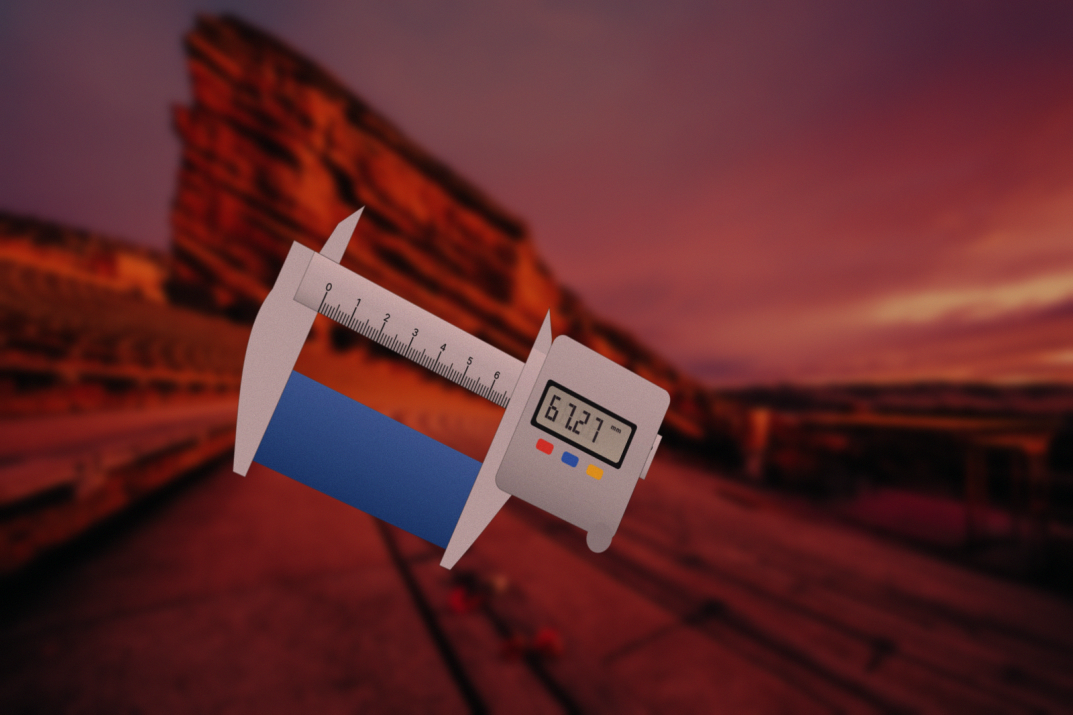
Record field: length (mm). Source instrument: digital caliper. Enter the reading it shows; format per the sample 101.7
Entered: 67.27
